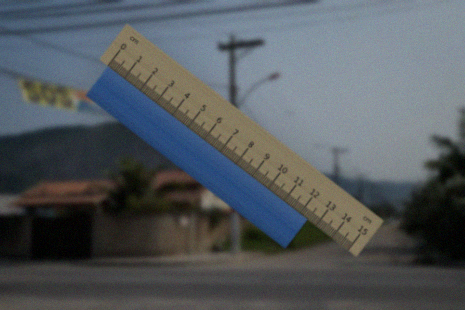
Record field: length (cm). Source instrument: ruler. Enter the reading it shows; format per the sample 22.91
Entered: 12.5
